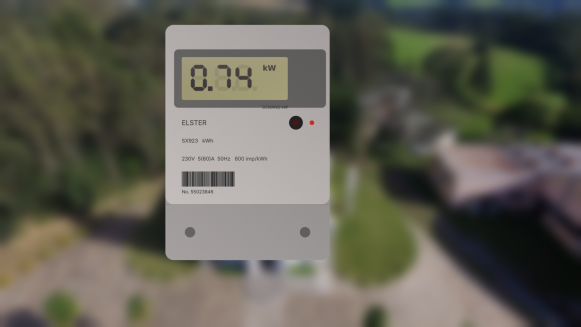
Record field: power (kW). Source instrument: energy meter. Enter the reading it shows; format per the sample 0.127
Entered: 0.74
